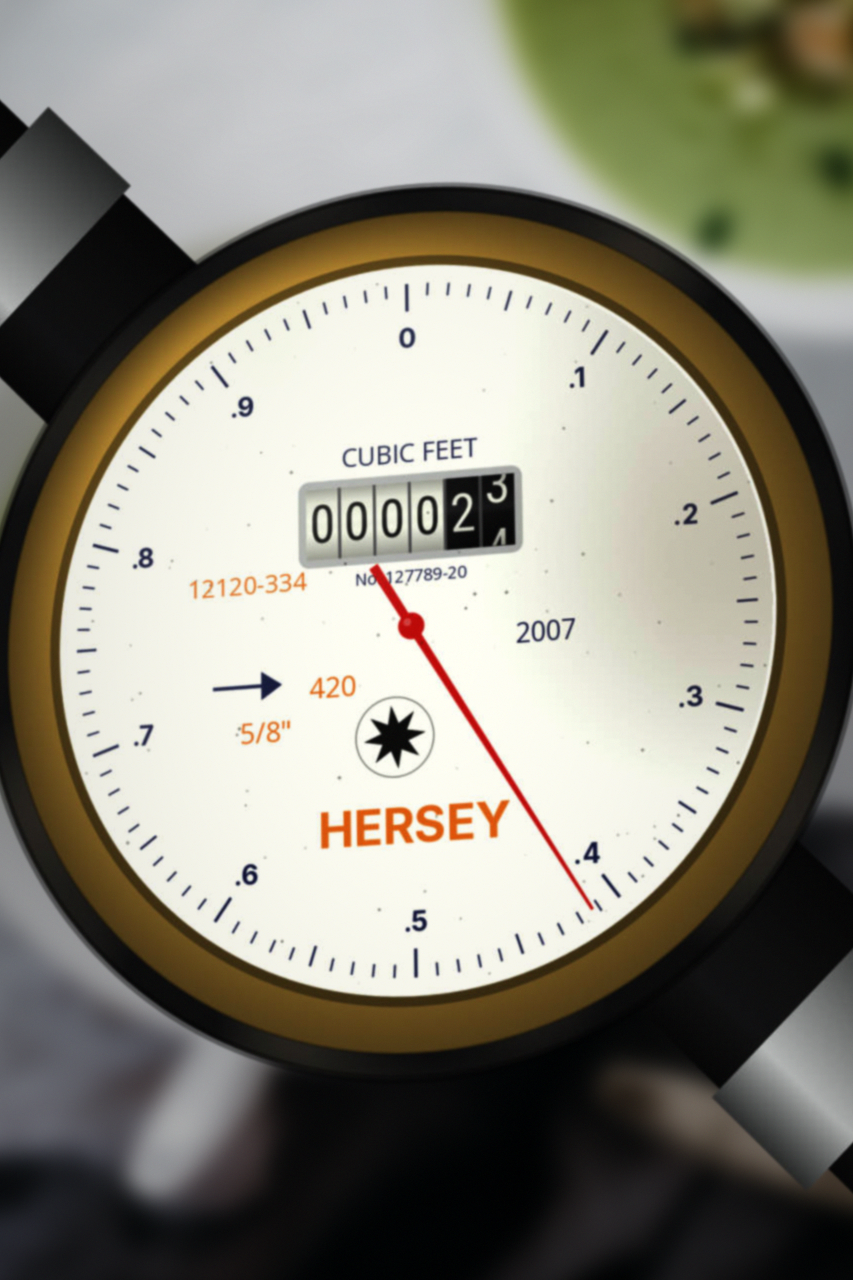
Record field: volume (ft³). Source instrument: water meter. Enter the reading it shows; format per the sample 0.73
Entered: 23.41
